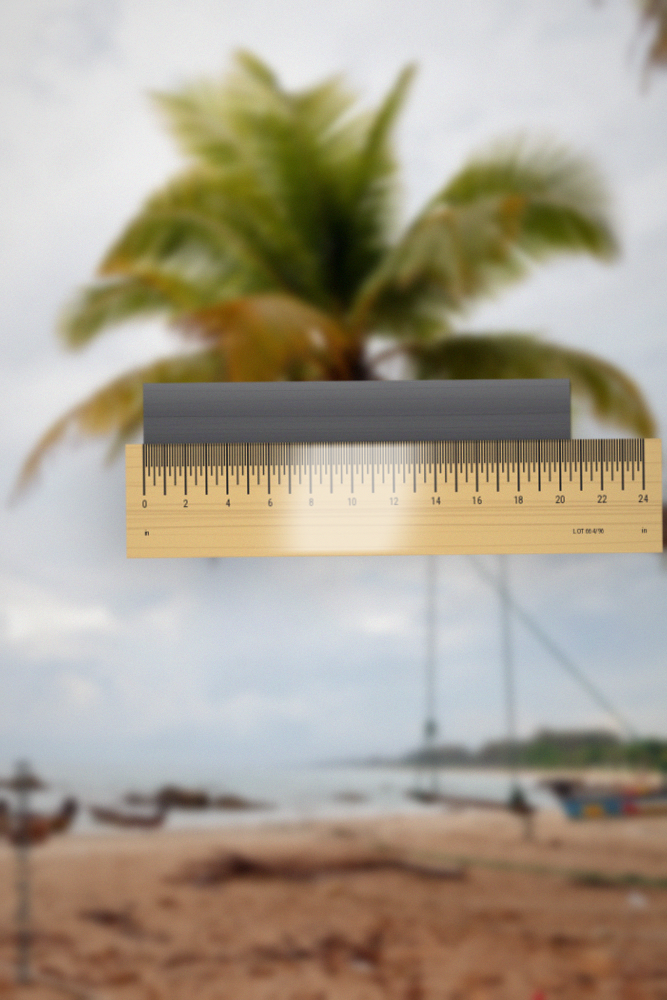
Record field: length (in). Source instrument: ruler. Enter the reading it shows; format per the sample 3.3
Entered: 20.5
